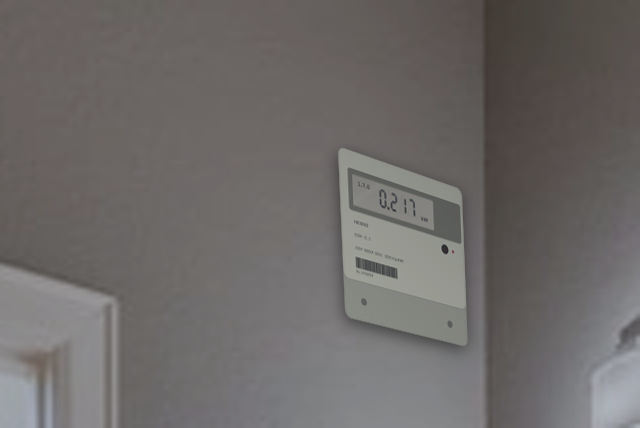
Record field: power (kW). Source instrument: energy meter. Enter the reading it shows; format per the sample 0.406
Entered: 0.217
